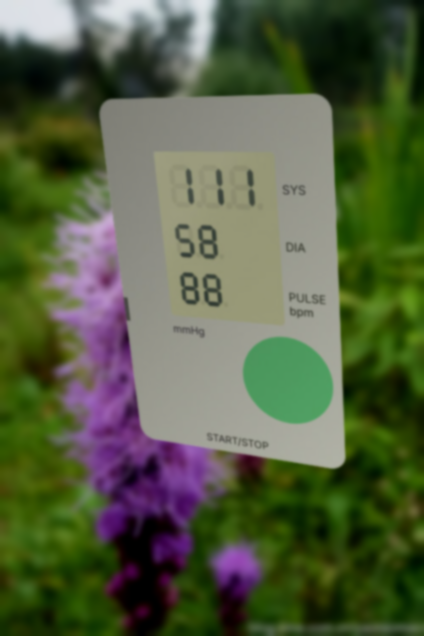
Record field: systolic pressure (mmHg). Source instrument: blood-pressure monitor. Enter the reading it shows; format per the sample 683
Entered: 111
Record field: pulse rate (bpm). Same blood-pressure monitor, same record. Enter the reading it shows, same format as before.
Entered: 88
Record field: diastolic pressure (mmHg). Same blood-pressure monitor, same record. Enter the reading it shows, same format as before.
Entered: 58
